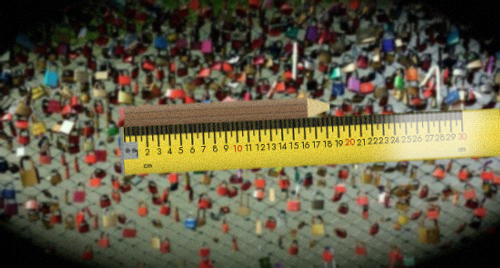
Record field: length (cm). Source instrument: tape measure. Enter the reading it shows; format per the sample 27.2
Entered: 19
